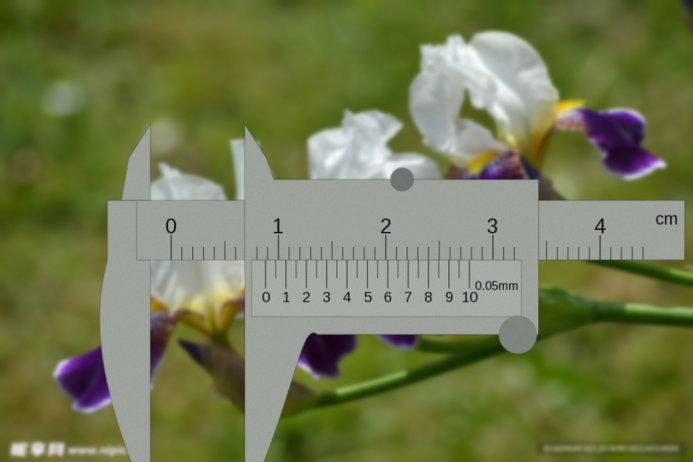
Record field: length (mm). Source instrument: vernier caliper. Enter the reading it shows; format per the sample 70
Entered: 8.8
